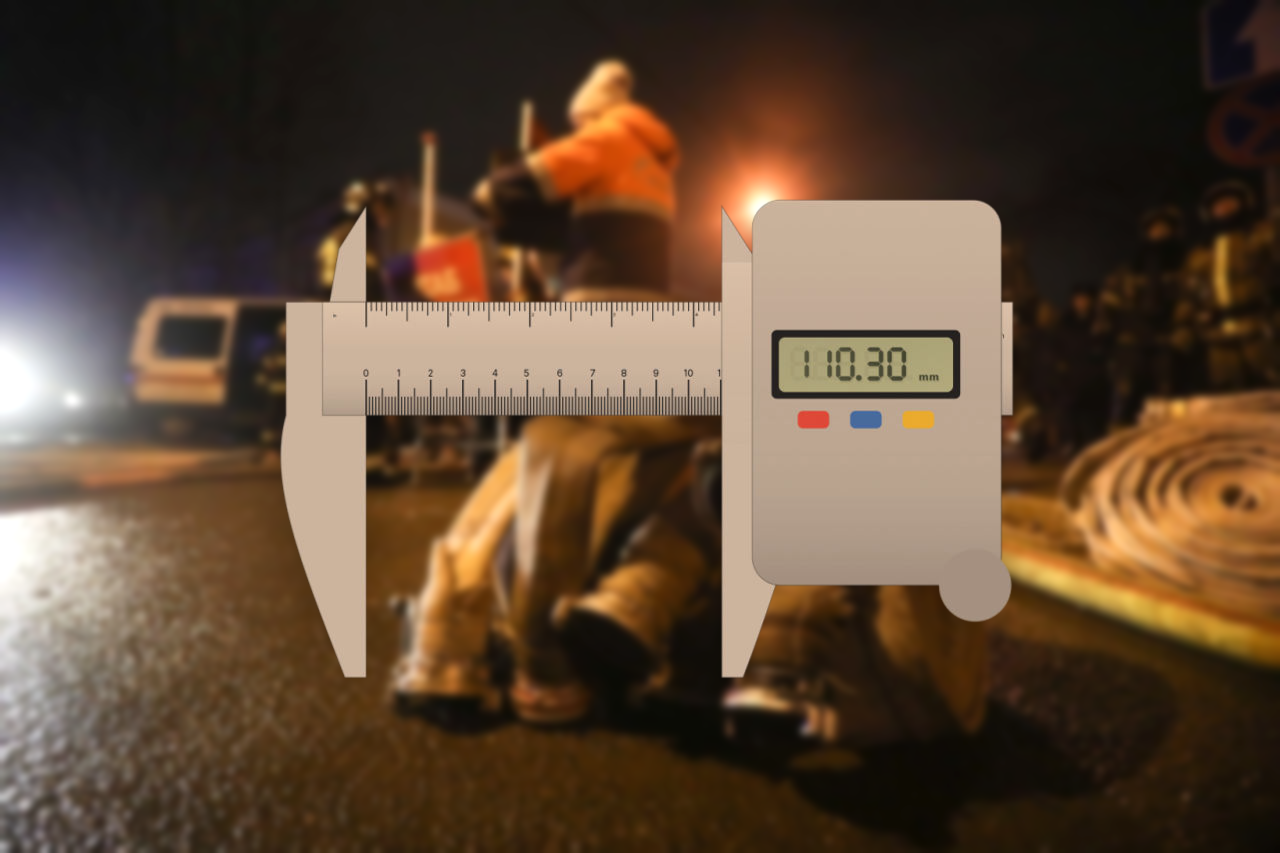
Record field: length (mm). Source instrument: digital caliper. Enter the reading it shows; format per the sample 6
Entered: 110.30
